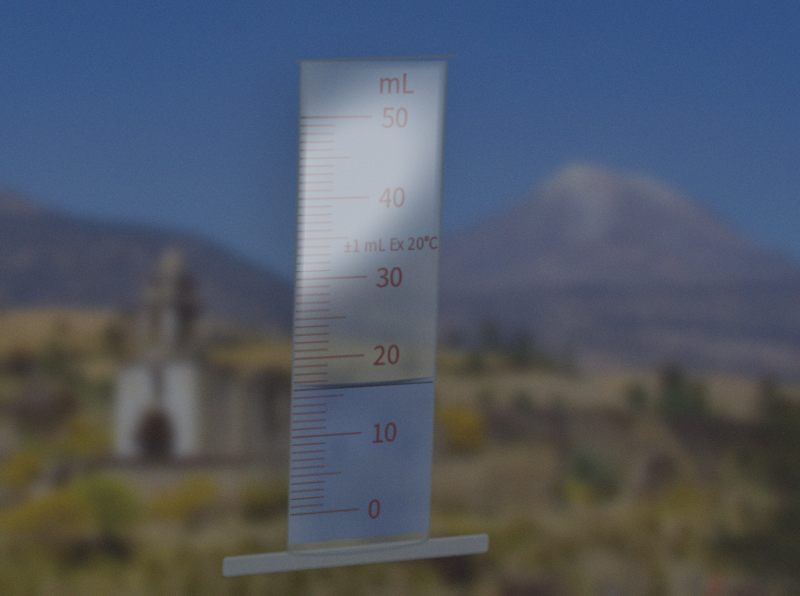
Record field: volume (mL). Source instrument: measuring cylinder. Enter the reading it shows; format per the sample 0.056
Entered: 16
